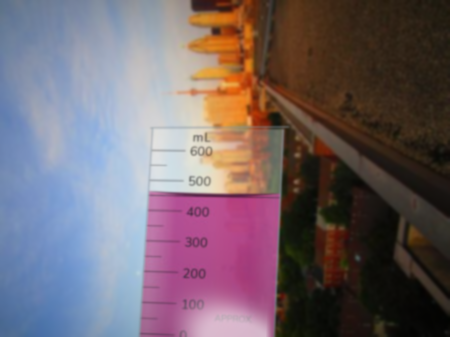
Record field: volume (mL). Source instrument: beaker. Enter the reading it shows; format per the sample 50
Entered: 450
